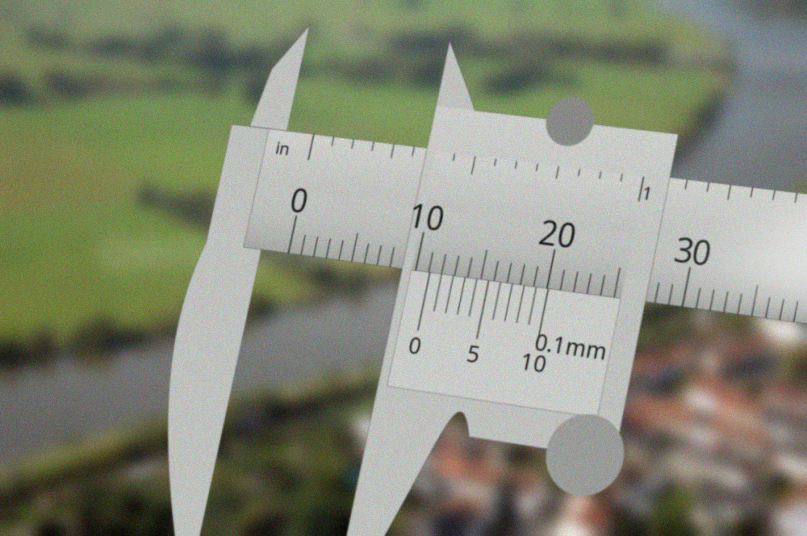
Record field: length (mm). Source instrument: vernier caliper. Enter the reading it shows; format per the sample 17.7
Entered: 11.1
